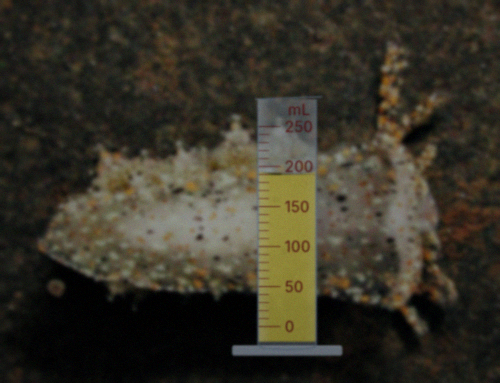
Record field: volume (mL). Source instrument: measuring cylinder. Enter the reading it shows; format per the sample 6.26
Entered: 190
